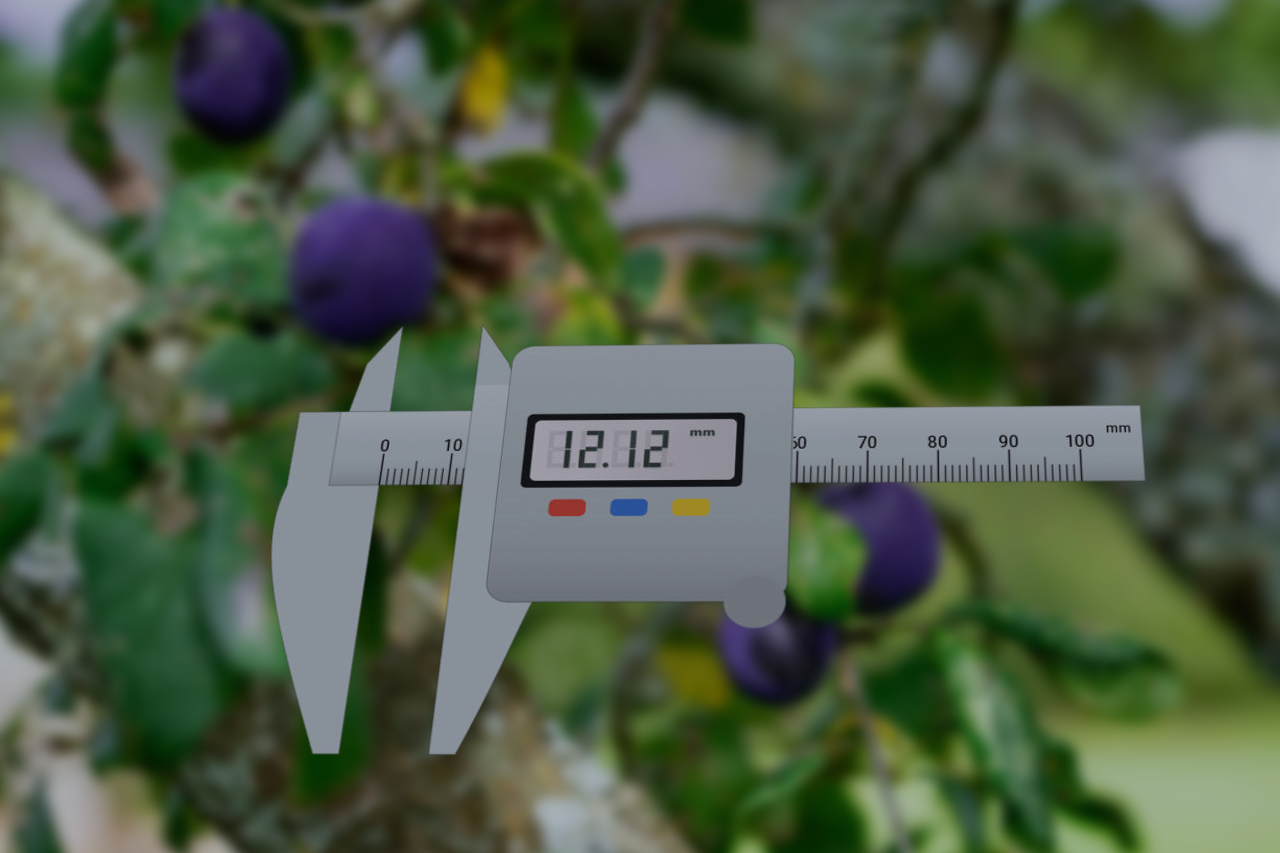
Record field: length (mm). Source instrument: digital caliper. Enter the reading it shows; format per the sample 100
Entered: 12.12
